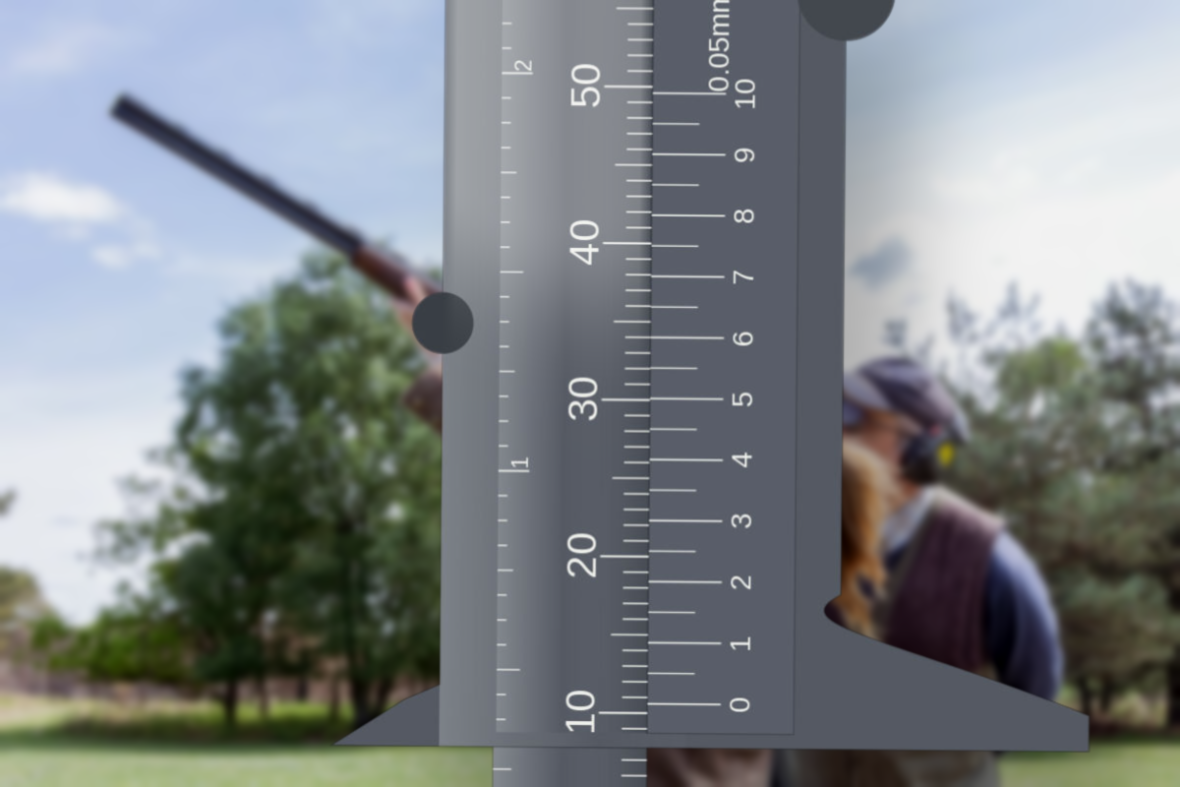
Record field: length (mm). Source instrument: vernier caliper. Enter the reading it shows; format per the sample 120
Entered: 10.6
